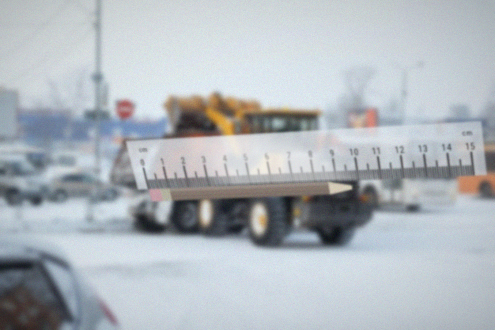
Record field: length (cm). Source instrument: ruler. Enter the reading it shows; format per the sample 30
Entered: 10
